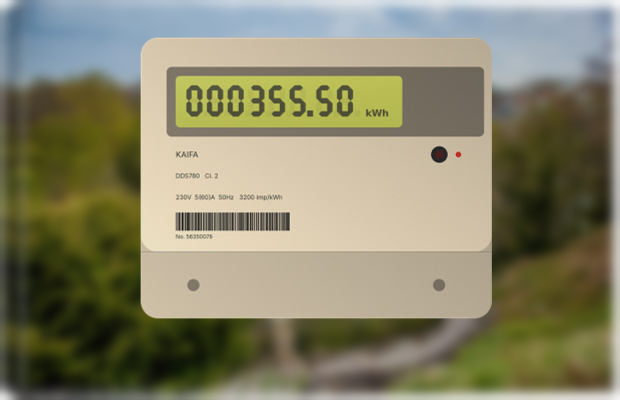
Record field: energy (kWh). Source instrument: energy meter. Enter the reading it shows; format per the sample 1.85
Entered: 355.50
